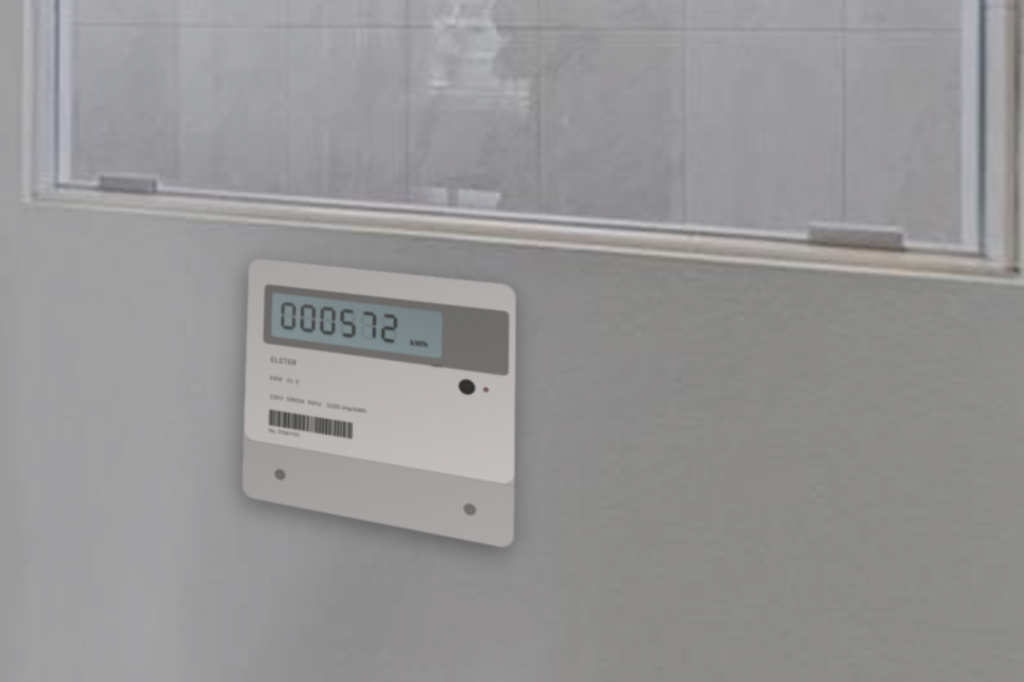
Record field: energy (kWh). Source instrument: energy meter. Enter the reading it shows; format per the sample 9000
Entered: 572
